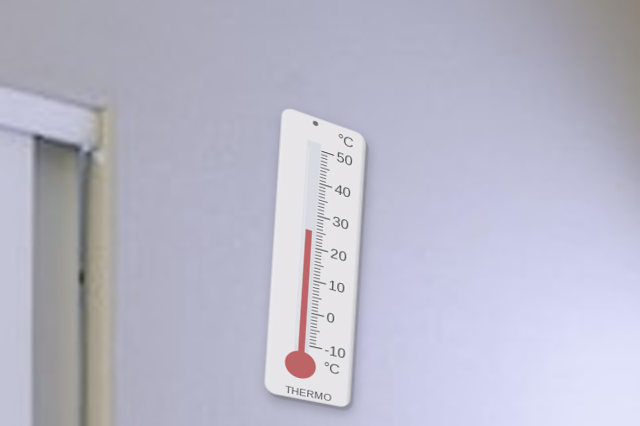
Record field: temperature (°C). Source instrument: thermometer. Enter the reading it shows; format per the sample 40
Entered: 25
